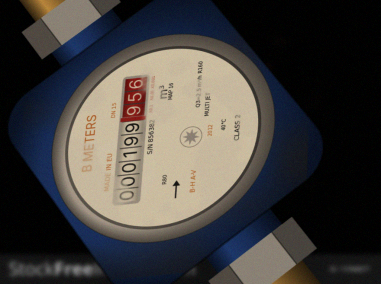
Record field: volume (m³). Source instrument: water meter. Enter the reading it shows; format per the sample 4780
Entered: 199.956
